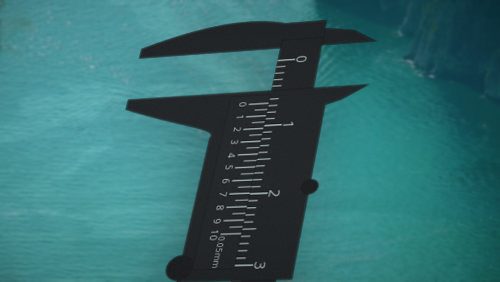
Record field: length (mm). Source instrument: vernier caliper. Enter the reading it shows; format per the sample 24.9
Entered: 6.6
